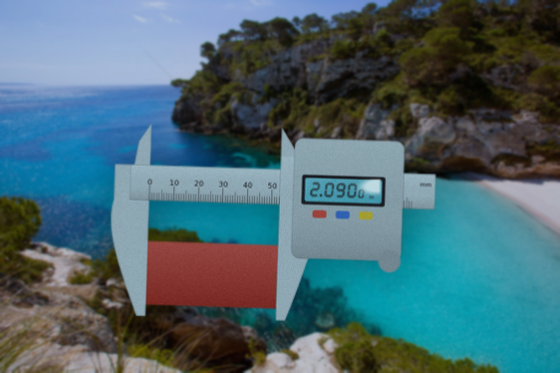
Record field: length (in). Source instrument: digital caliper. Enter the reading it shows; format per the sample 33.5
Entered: 2.0900
